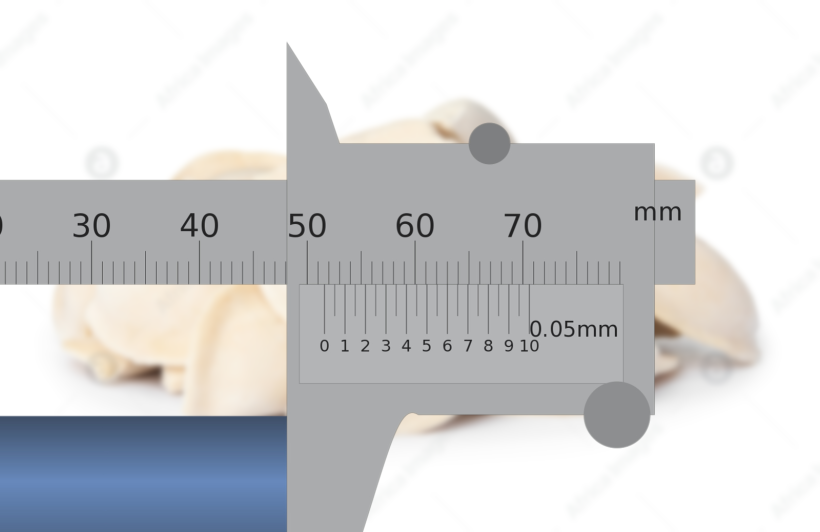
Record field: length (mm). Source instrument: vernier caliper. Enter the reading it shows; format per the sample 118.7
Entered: 51.6
